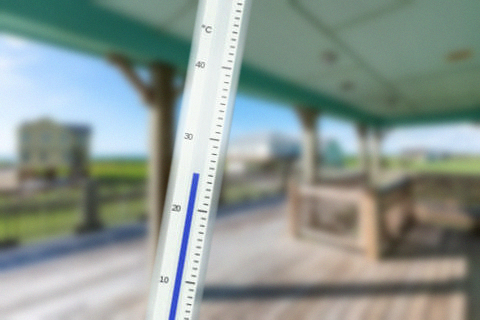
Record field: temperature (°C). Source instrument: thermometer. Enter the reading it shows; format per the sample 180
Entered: 25
